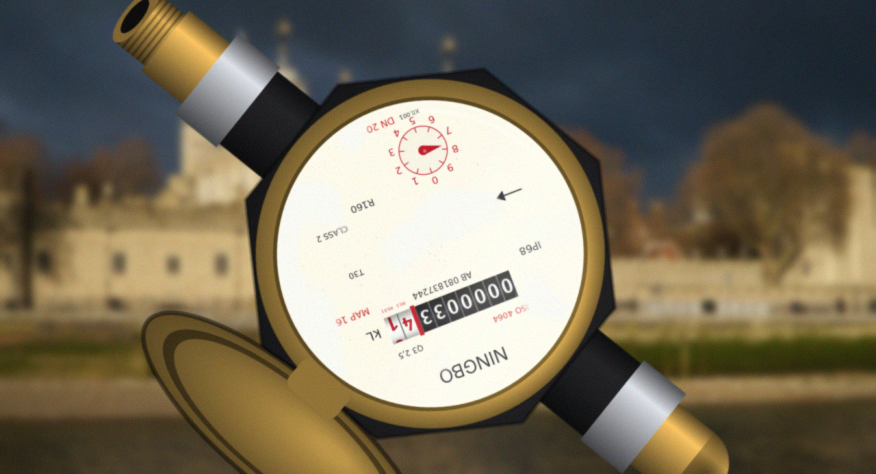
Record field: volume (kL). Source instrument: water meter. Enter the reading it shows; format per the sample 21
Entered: 33.407
